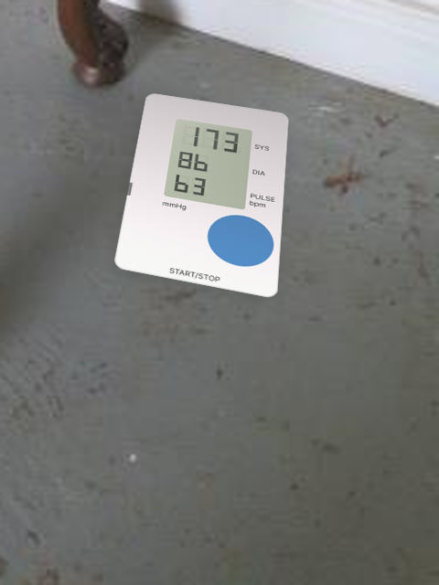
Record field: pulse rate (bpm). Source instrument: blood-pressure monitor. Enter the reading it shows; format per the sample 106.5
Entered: 63
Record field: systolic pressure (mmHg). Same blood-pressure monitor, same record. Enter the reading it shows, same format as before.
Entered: 173
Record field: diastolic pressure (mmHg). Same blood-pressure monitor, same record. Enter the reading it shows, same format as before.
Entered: 86
